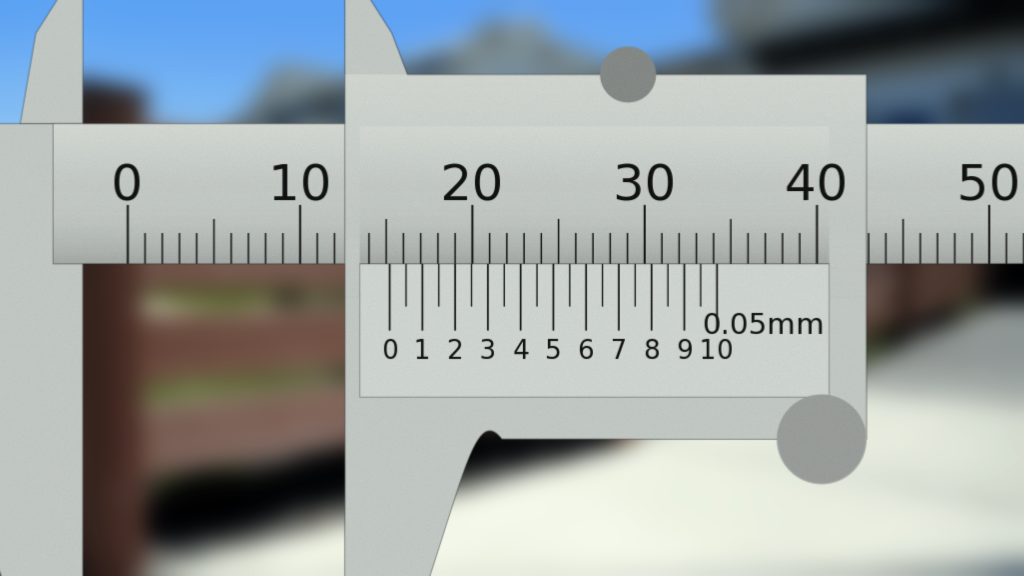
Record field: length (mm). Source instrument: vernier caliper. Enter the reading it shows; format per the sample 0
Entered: 15.2
